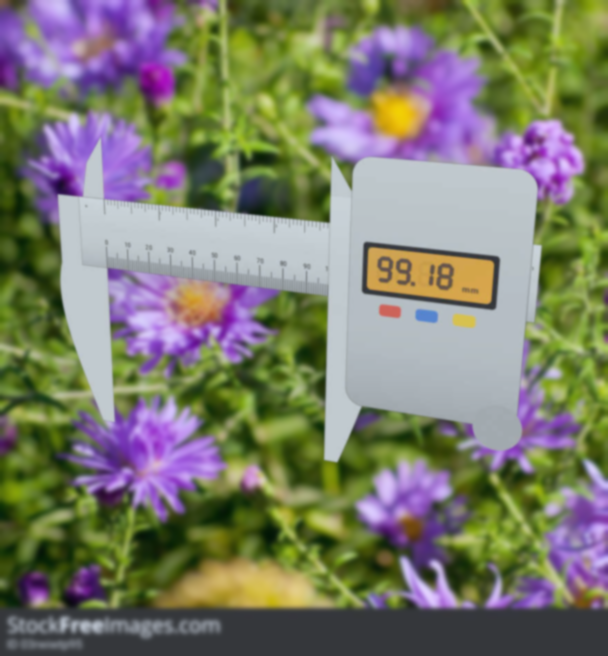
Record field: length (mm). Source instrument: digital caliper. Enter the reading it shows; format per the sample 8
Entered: 99.18
